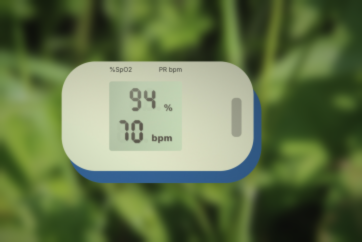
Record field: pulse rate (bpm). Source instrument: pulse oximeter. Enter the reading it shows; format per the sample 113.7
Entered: 70
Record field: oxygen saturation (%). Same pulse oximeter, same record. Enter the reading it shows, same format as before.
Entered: 94
